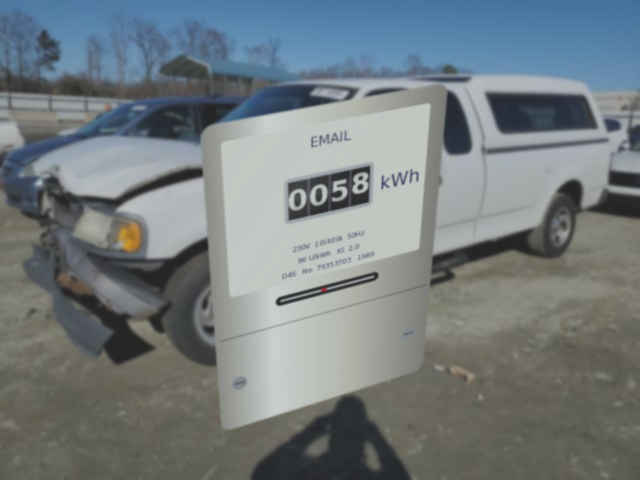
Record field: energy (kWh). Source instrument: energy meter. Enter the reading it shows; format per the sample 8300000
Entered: 58
